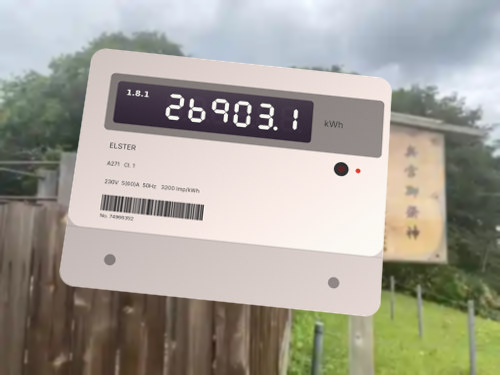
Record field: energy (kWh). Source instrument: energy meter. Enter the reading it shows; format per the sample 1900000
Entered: 26903.1
